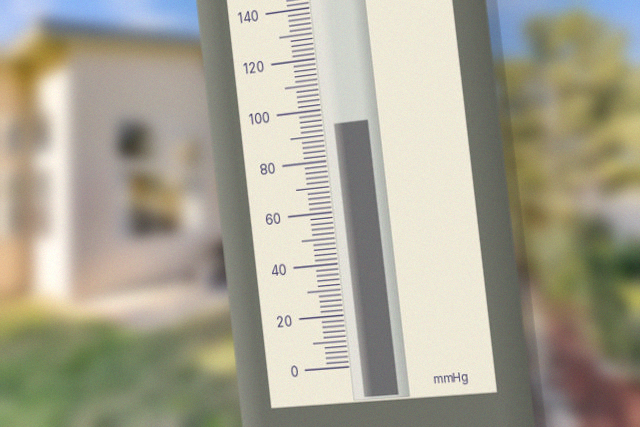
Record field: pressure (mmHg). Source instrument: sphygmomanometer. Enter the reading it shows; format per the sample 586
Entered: 94
